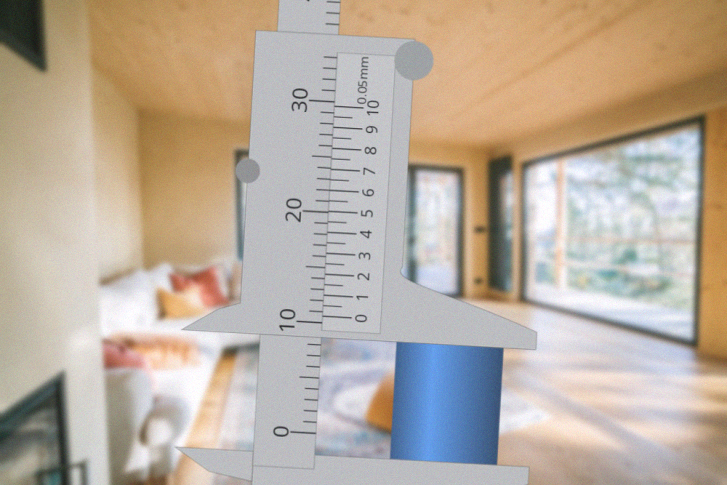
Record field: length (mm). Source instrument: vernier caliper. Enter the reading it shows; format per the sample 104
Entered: 10.6
